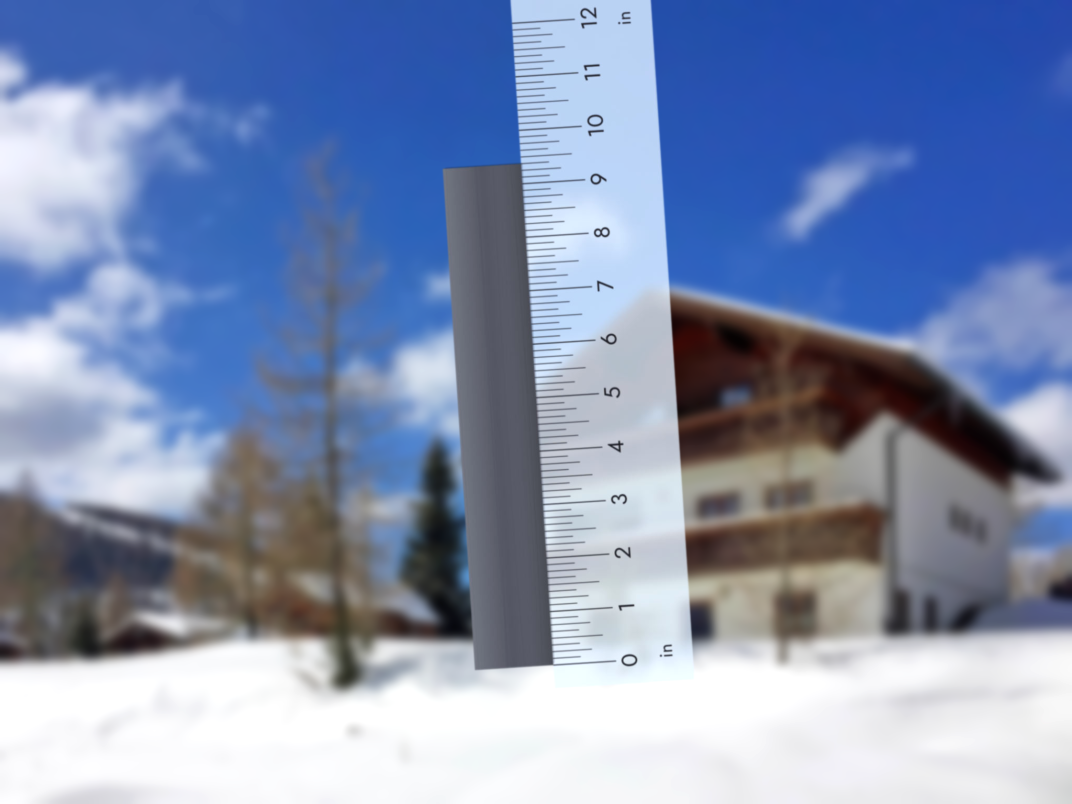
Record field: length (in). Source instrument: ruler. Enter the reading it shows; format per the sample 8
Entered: 9.375
